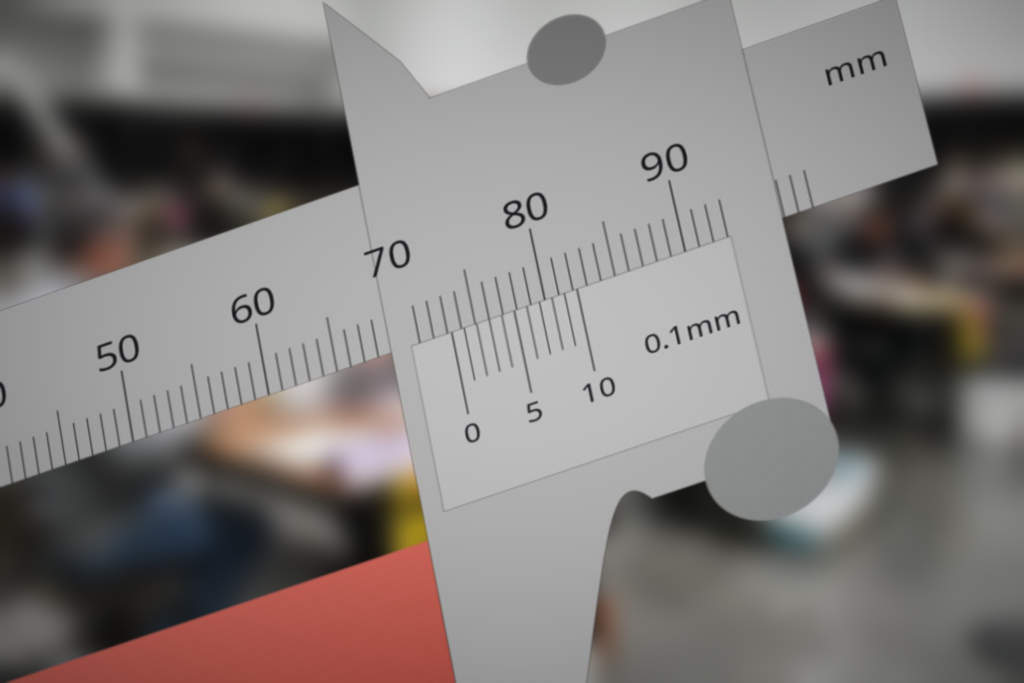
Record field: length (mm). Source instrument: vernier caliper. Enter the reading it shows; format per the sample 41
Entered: 73.3
